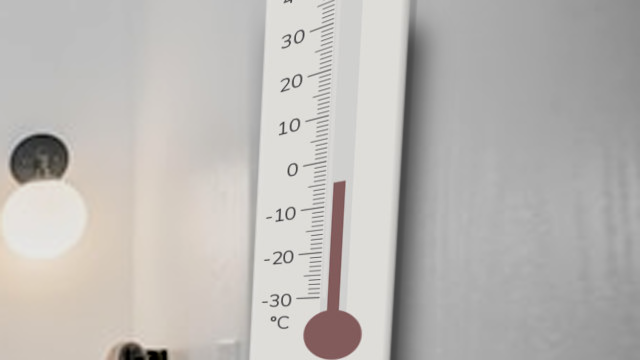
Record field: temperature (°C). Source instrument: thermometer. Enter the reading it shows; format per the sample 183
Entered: -5
